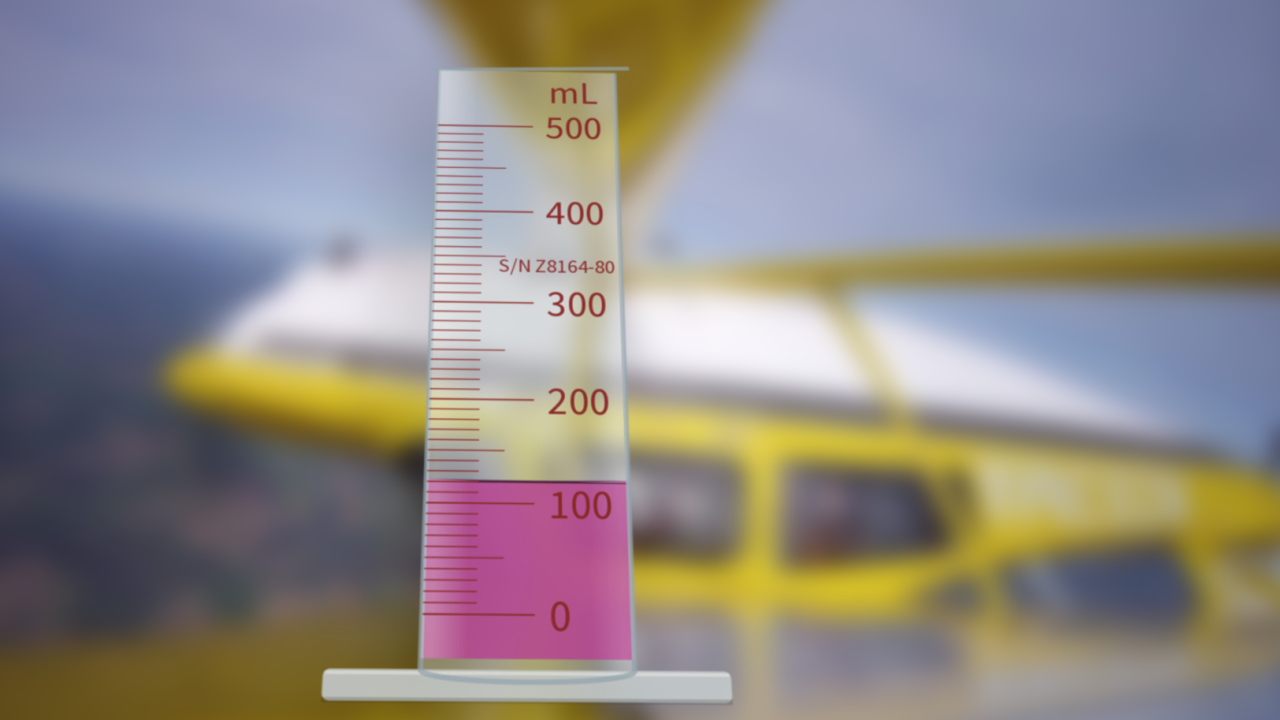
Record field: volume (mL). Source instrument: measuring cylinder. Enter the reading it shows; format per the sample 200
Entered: 120
